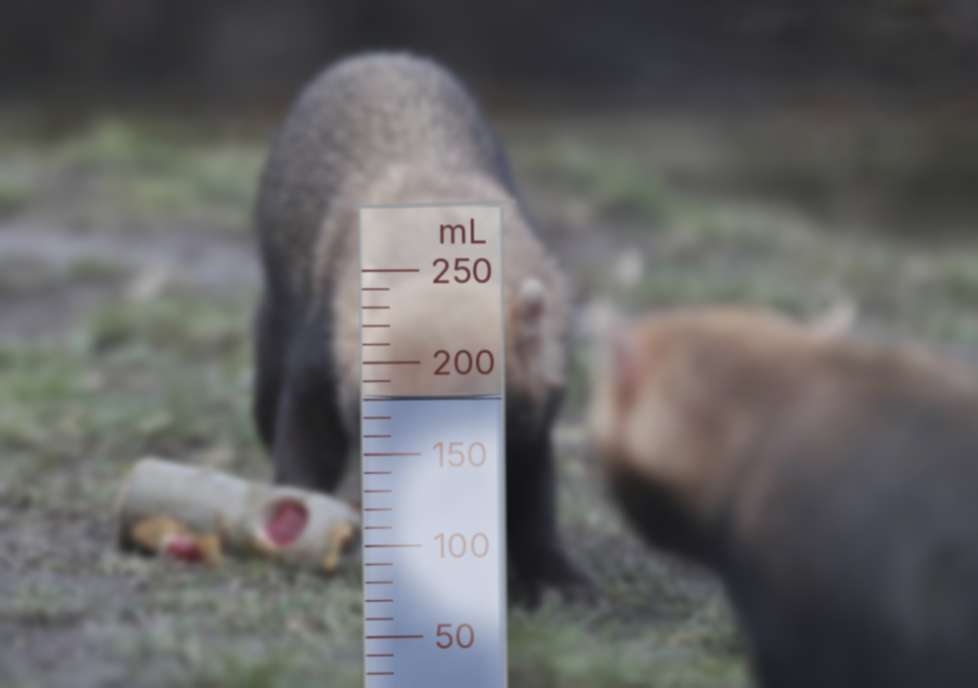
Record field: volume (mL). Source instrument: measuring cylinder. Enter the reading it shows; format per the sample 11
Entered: 180
